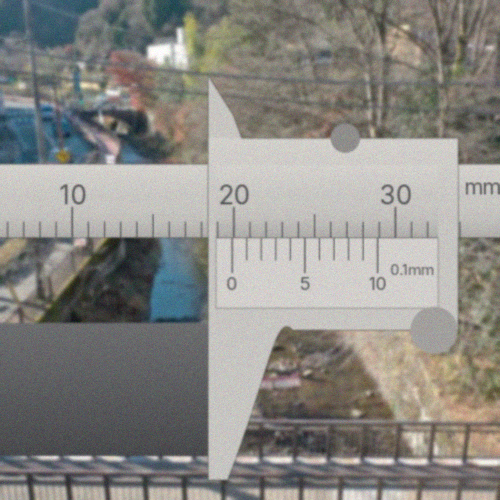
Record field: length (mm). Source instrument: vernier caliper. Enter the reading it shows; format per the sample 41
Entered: 19.9
